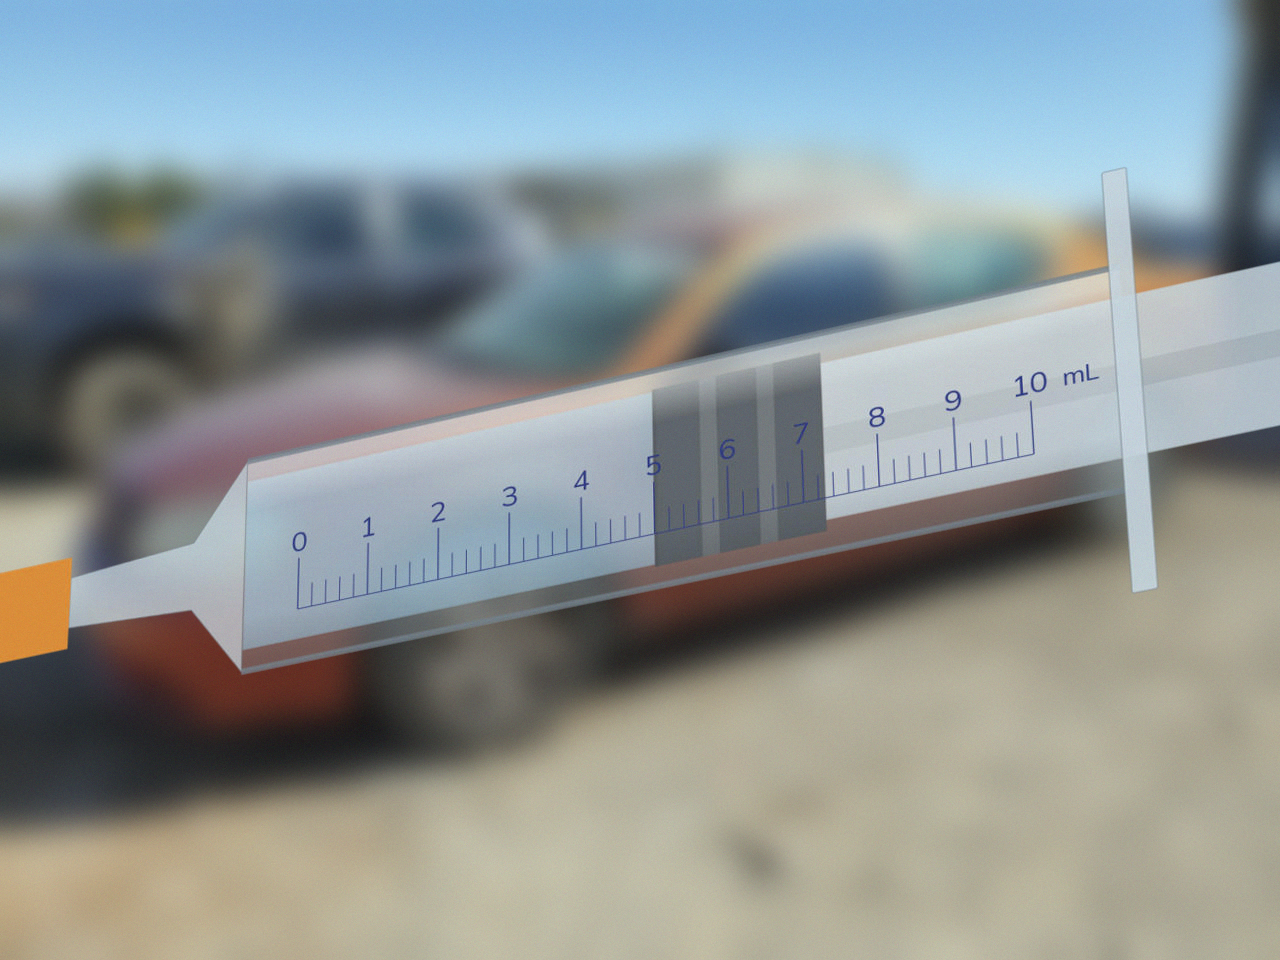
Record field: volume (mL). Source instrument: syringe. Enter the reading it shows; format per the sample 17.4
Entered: 5
